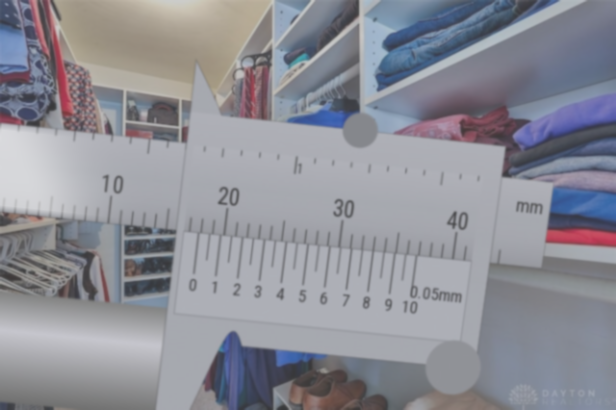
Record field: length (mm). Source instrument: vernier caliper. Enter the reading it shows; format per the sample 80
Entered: 17.8
